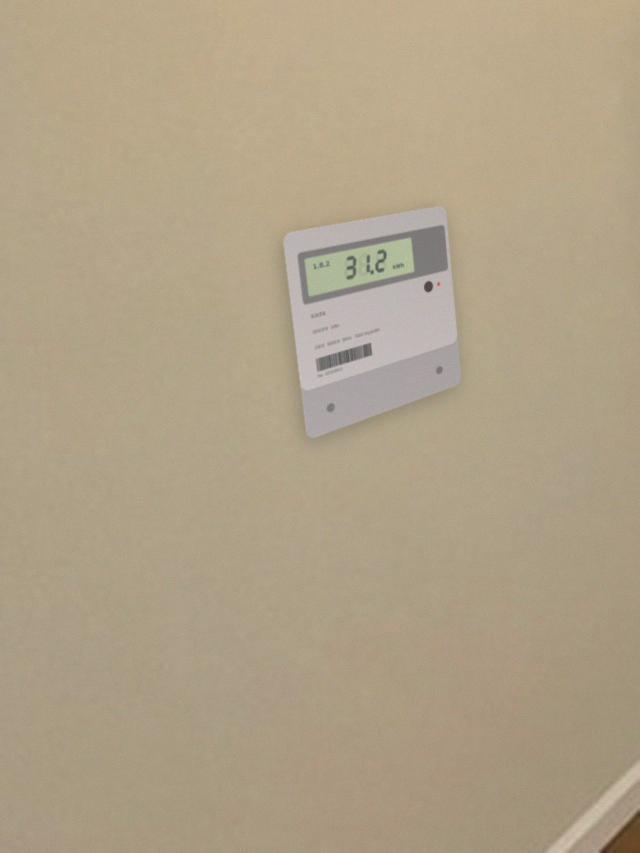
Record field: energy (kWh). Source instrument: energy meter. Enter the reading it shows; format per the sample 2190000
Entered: 31.2
